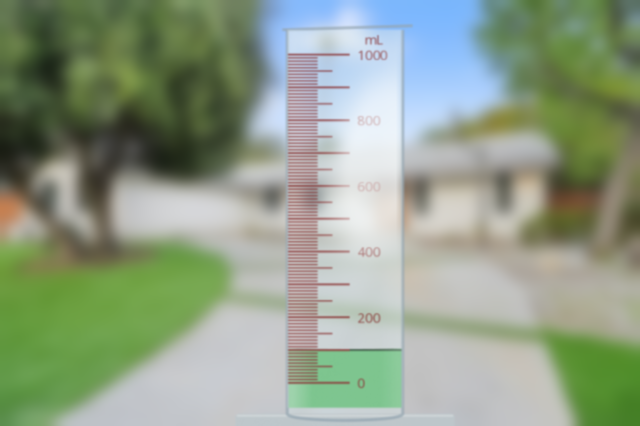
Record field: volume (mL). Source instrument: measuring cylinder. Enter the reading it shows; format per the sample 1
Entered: 100
